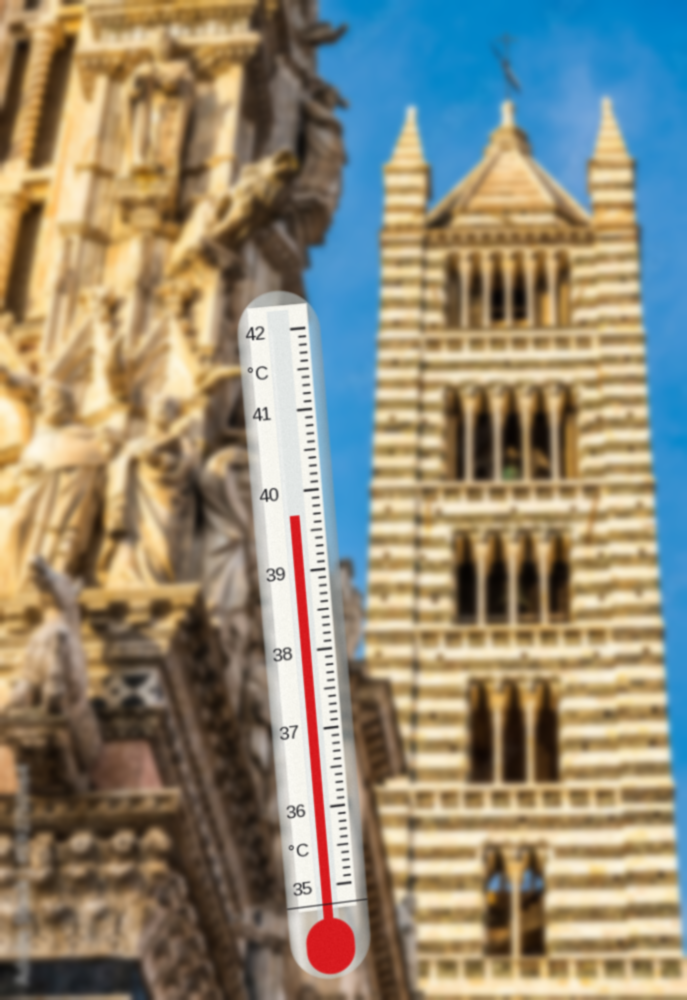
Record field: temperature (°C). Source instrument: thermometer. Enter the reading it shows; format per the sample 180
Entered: 39.7
